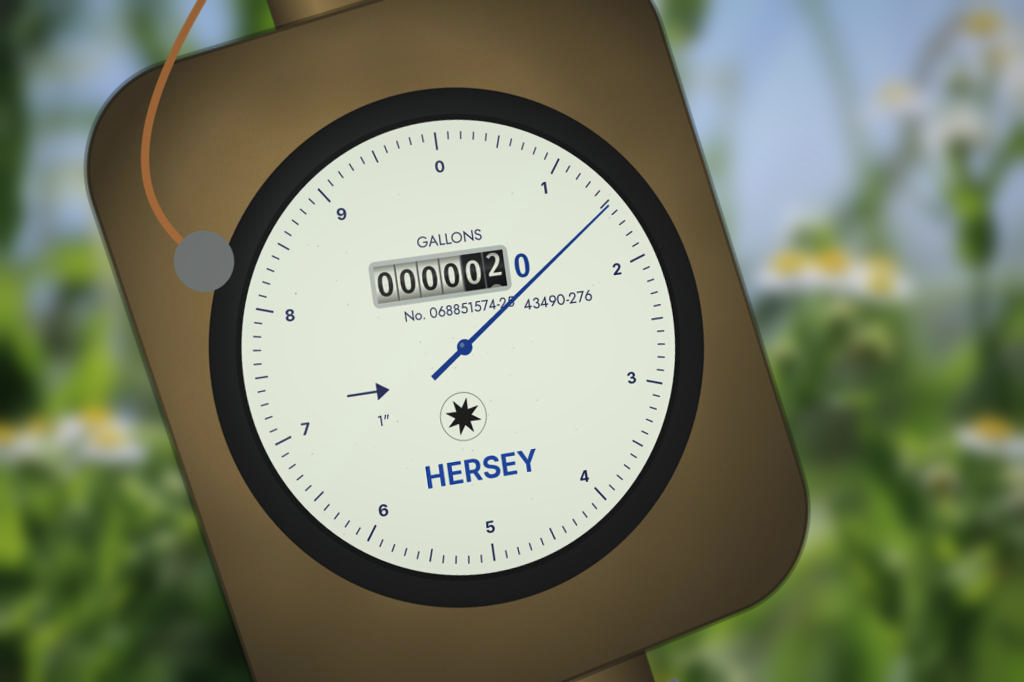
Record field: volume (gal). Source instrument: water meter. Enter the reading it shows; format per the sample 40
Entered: 21.5
